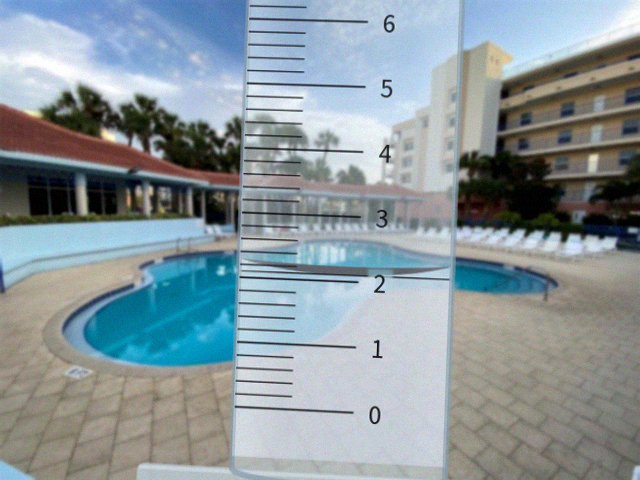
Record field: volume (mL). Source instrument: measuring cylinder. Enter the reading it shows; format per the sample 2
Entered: 2.1
